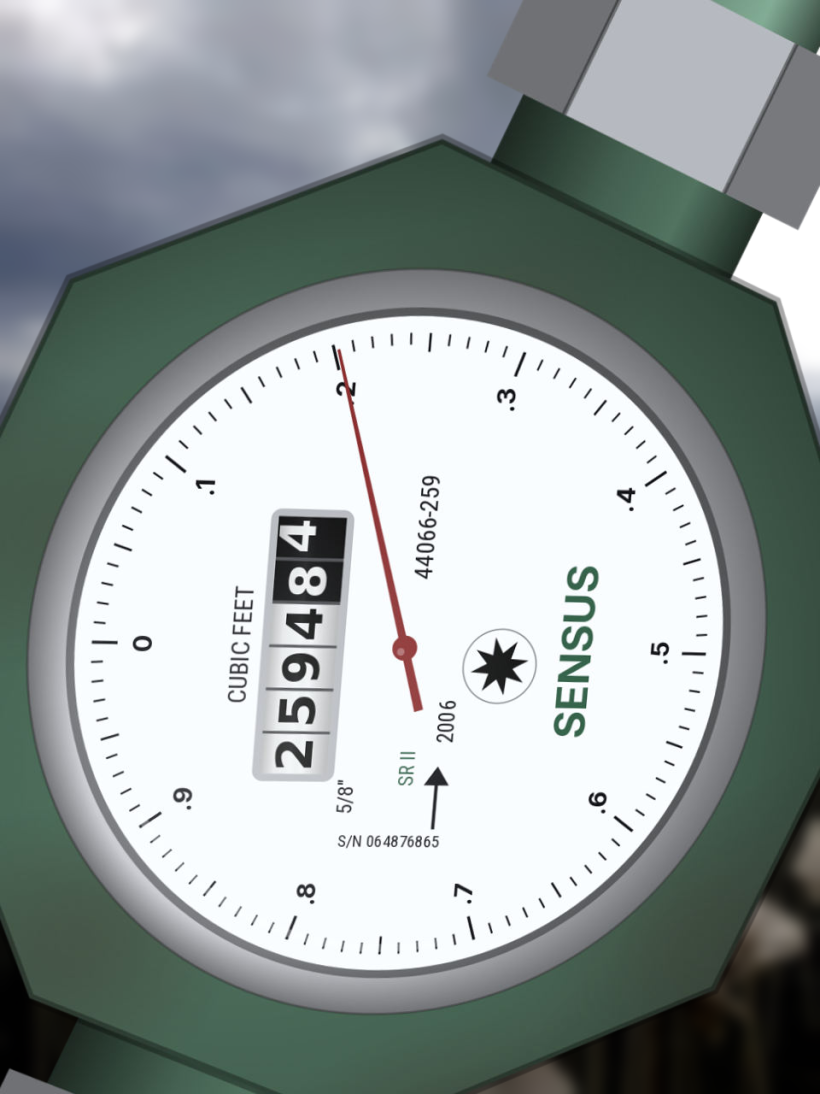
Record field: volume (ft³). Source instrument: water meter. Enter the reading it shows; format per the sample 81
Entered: 259484.20
